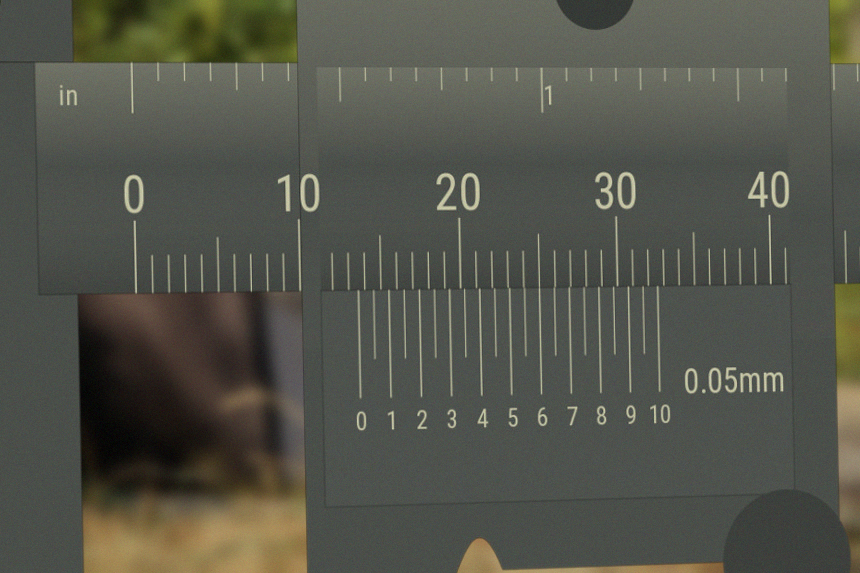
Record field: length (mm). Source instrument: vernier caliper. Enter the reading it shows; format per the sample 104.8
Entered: 13.6
